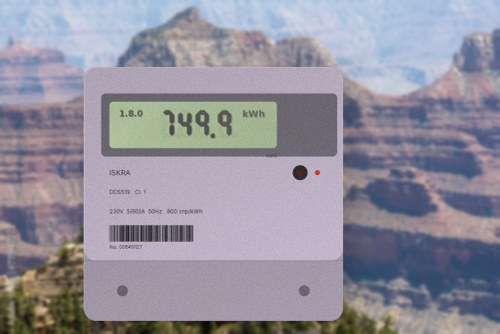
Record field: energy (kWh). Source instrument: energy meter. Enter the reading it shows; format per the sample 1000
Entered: 749.9
